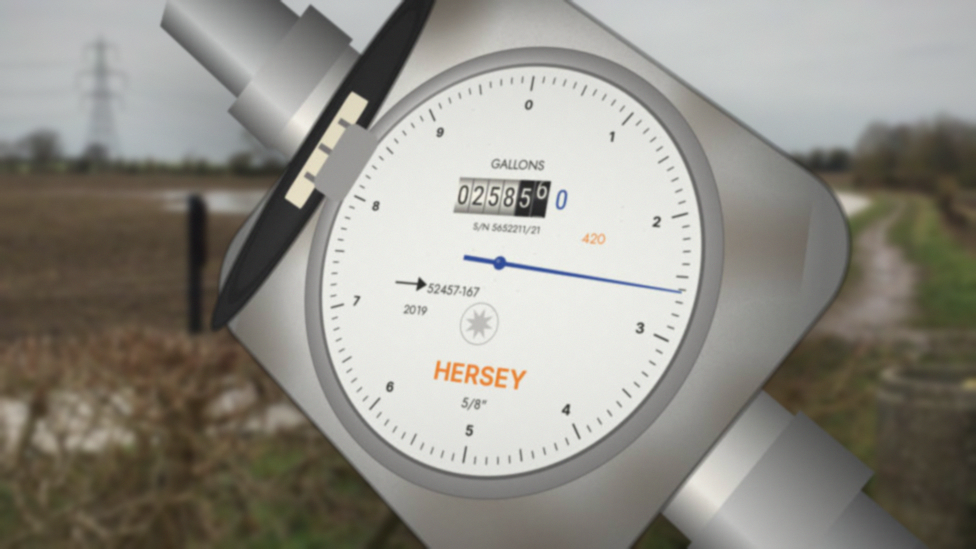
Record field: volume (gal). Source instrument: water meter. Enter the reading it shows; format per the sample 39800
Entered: 258562.6
